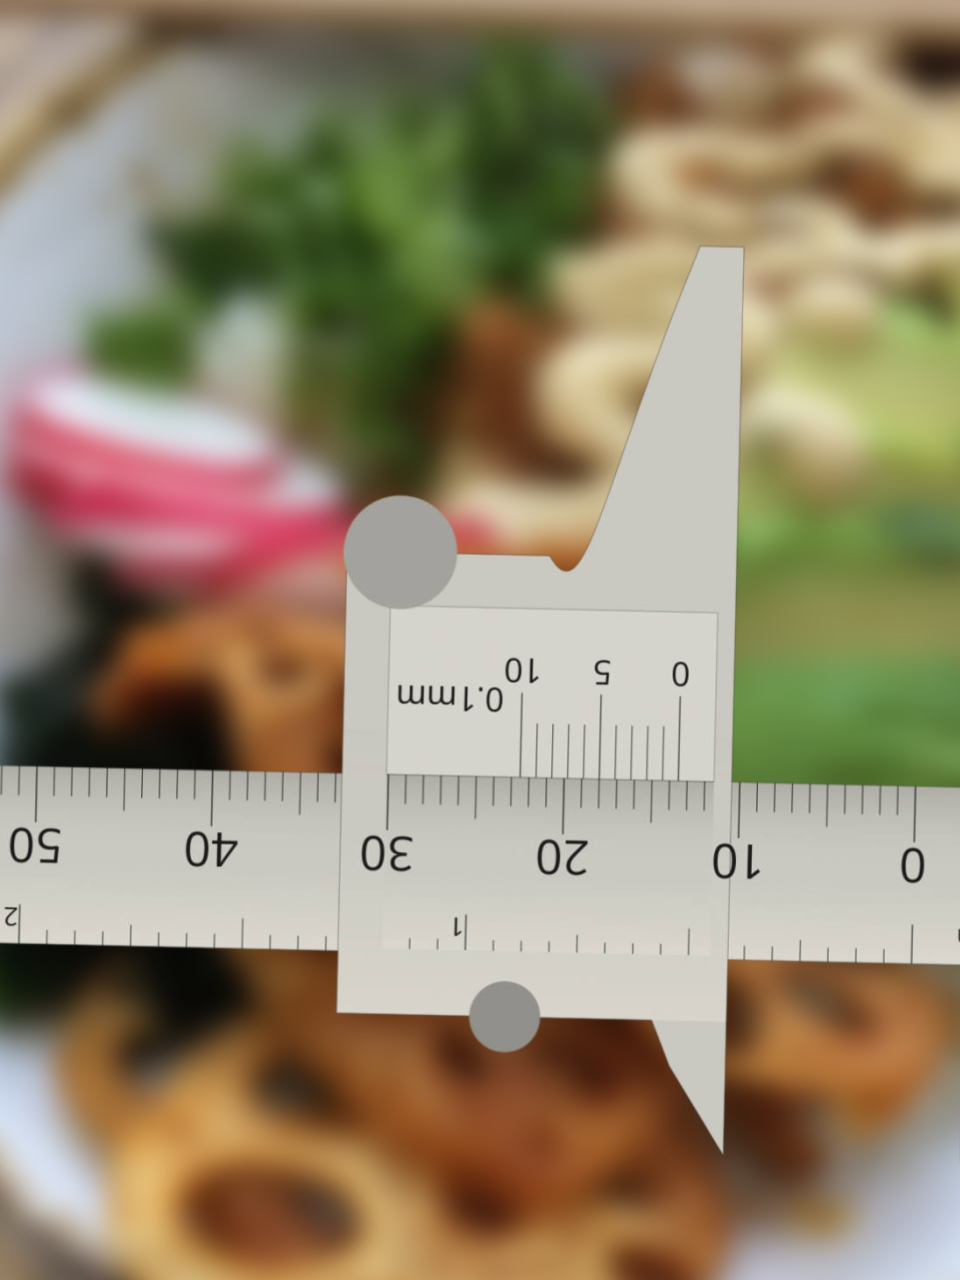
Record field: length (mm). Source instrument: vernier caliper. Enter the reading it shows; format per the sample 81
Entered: 13.5
